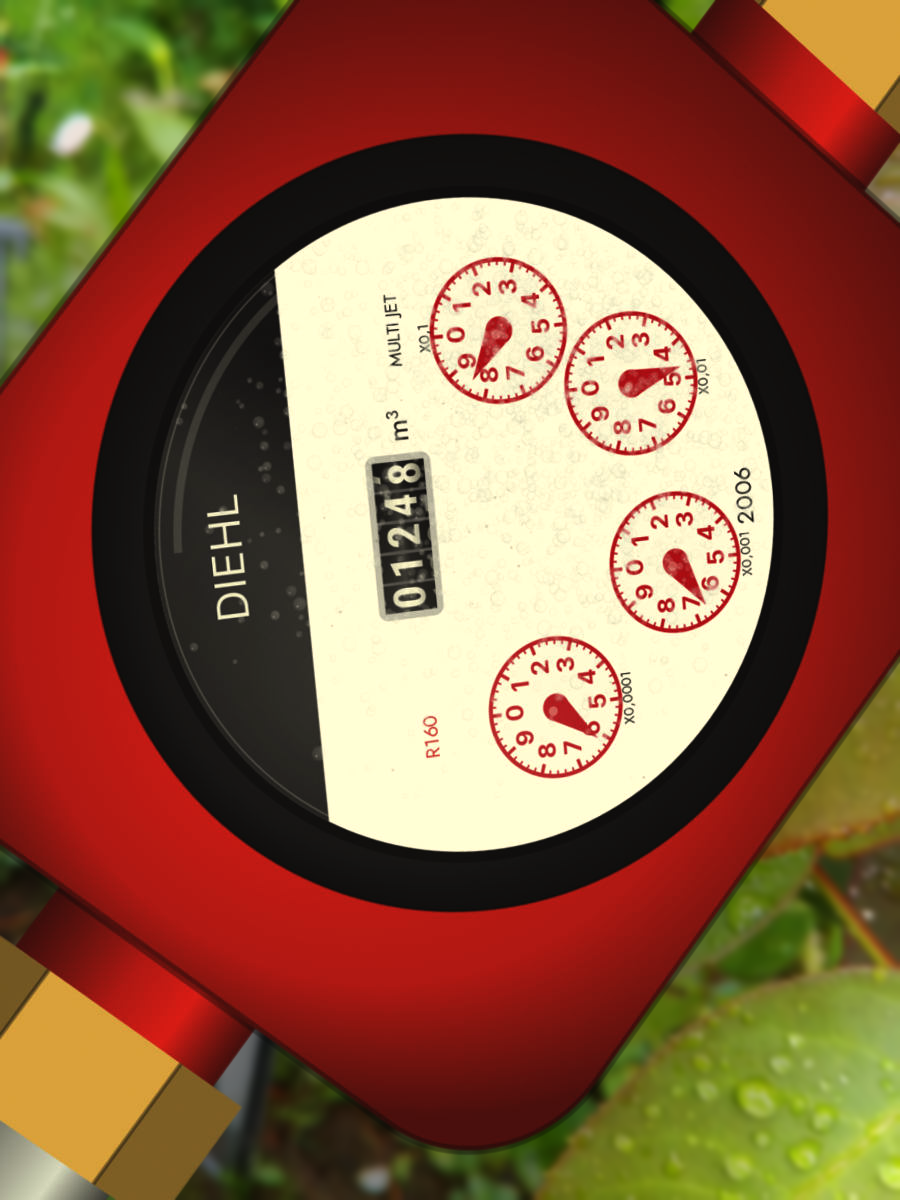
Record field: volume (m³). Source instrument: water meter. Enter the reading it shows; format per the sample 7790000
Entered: 1247.8466
